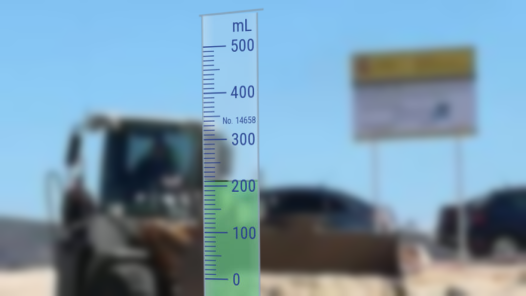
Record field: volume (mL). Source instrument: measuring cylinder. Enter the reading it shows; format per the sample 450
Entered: 210
